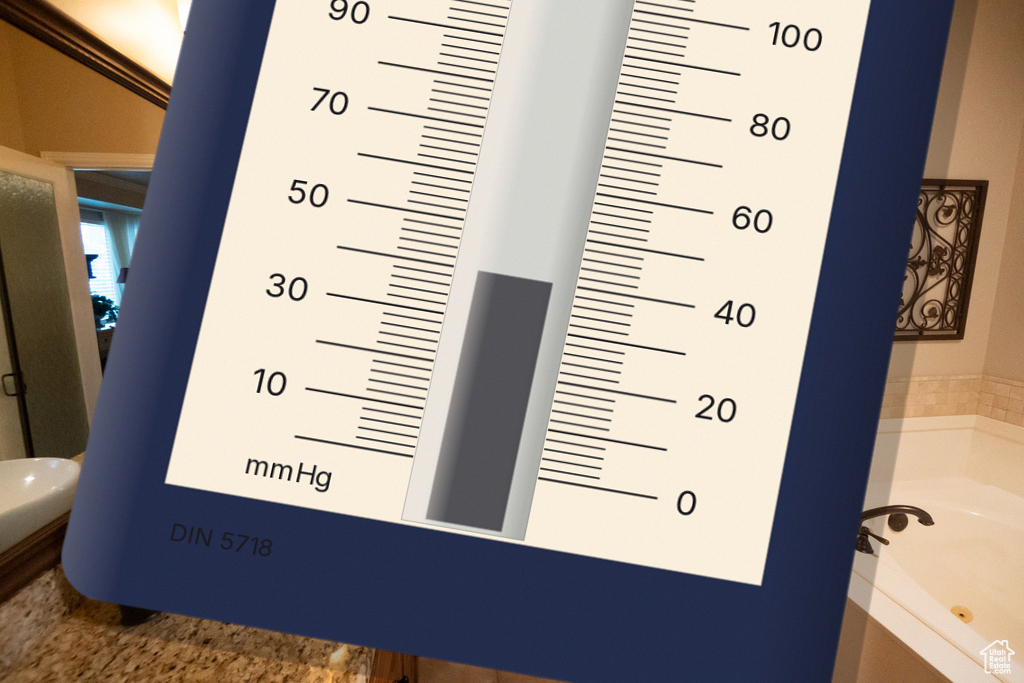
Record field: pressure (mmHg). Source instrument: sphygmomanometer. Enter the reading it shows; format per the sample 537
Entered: 40
